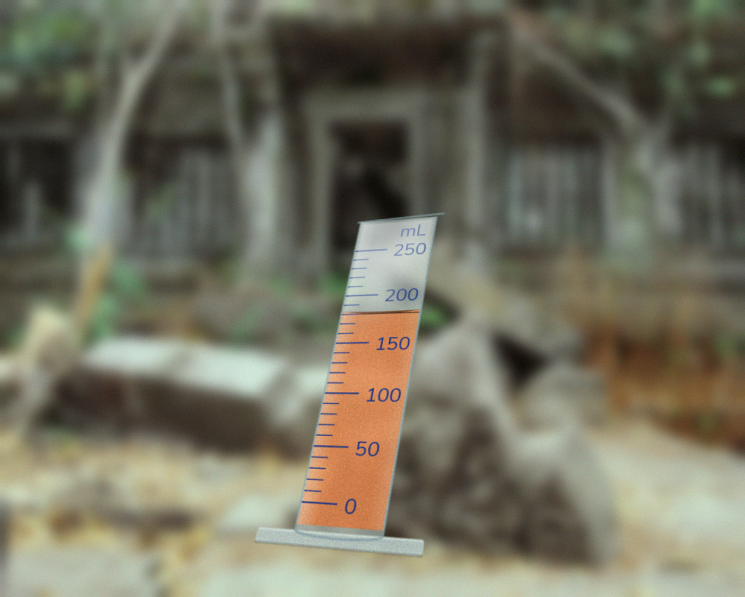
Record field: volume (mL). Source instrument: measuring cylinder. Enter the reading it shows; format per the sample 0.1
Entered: 180
